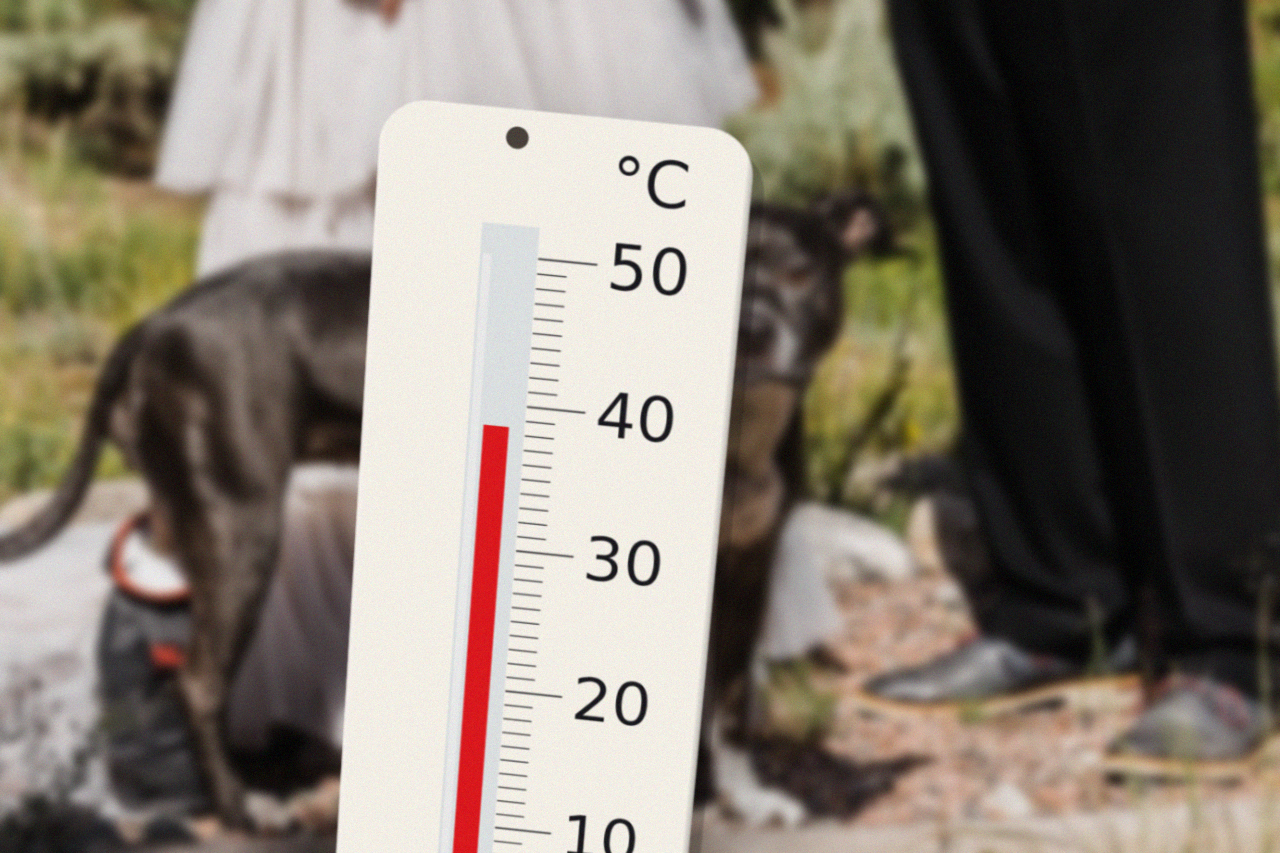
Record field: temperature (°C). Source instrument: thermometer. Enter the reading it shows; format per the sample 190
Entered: 38.5
